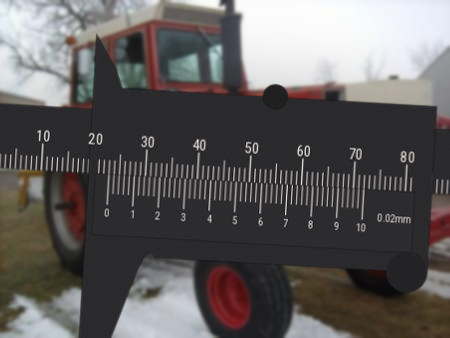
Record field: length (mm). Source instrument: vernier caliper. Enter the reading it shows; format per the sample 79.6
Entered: 23.0
